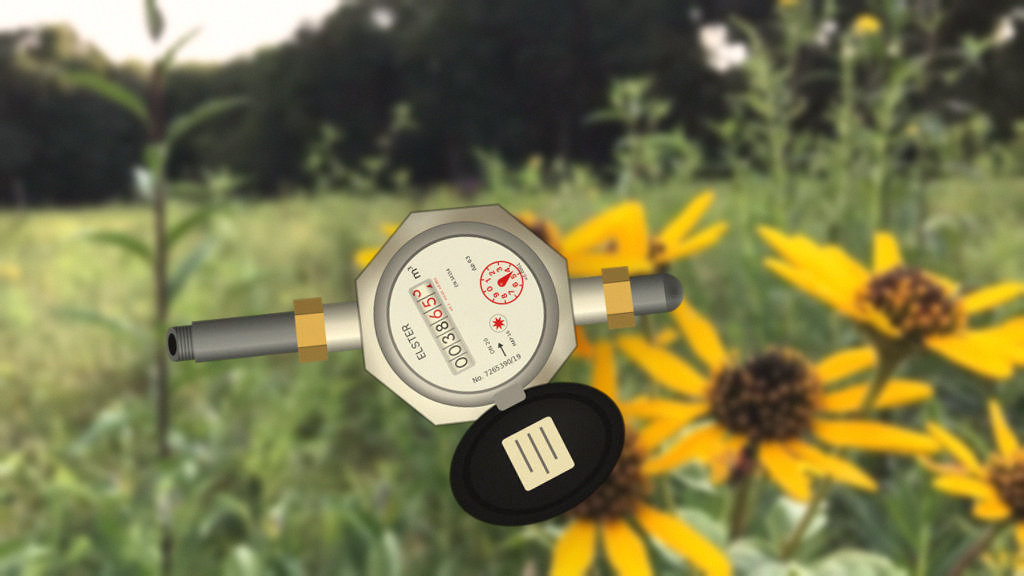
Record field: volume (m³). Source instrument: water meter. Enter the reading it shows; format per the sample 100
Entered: 38.6534
